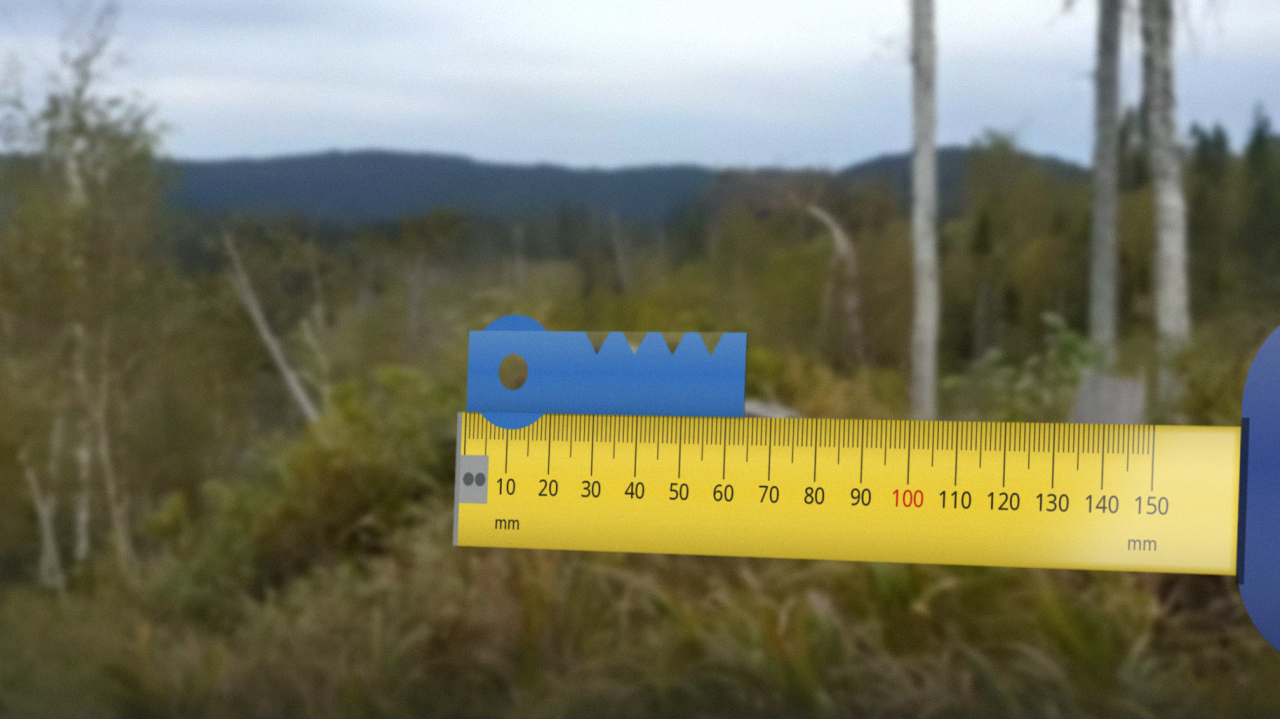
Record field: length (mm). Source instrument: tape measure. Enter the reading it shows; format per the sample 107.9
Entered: 64
